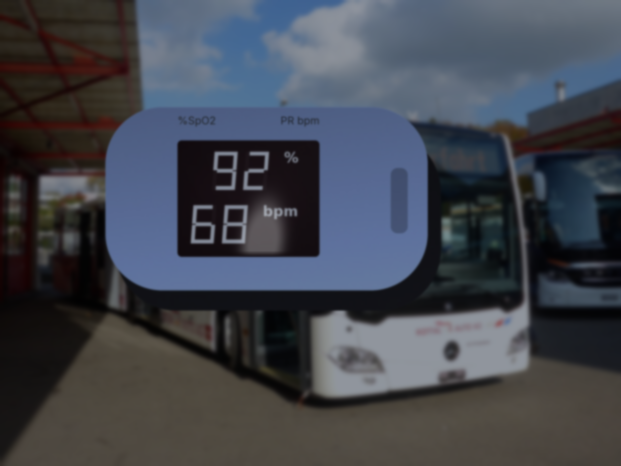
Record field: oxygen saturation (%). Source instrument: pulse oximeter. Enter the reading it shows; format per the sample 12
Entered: 92
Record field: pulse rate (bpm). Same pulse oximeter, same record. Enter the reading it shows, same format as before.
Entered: 68
